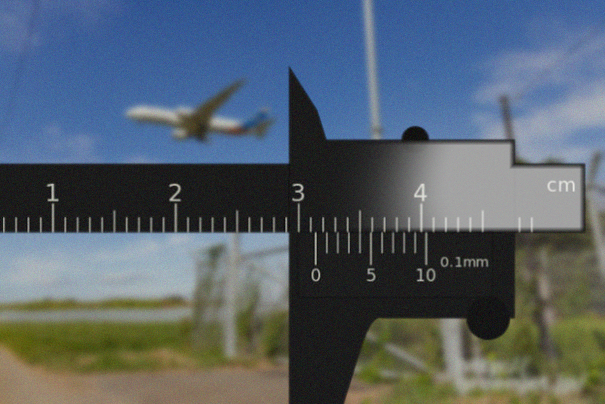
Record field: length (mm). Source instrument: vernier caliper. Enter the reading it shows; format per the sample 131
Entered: 31.4
